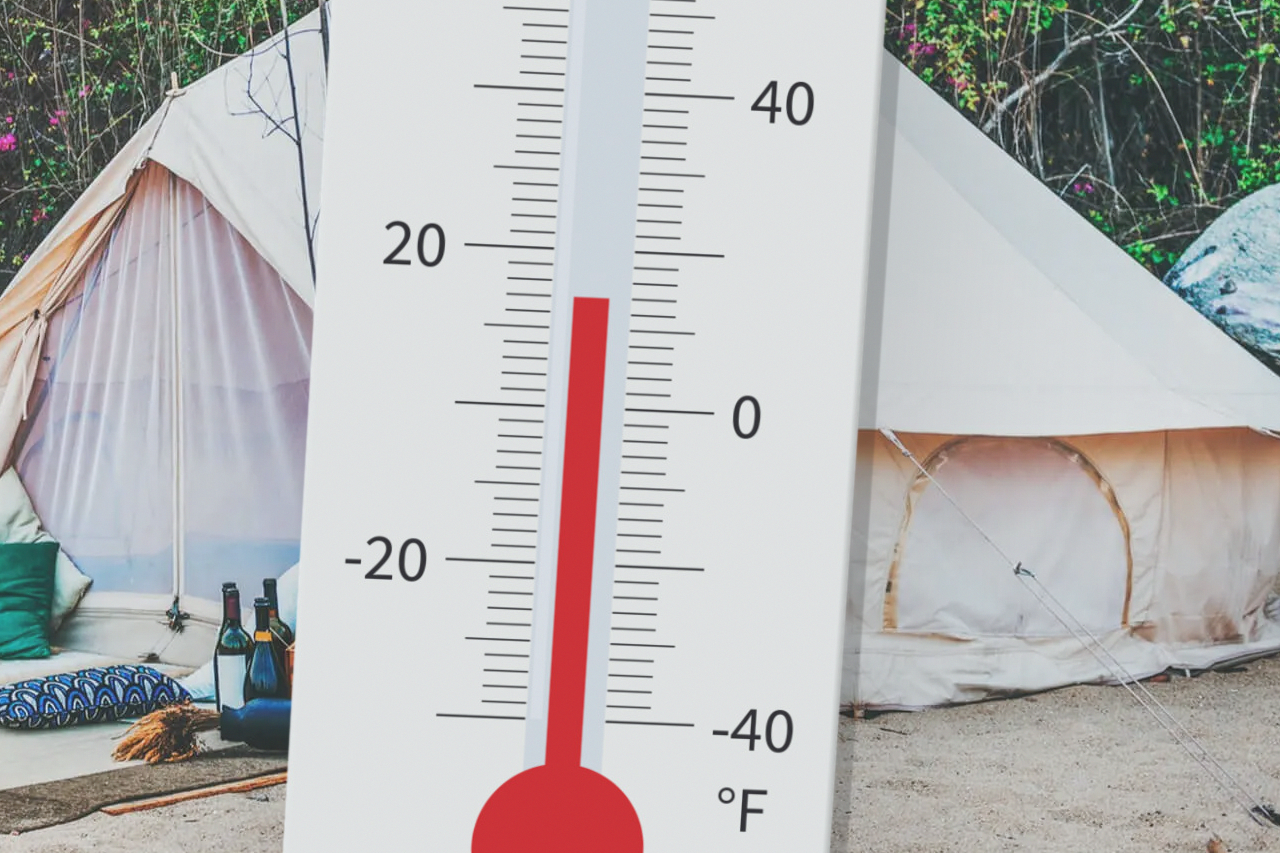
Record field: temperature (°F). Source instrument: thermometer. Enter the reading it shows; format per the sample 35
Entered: 14
